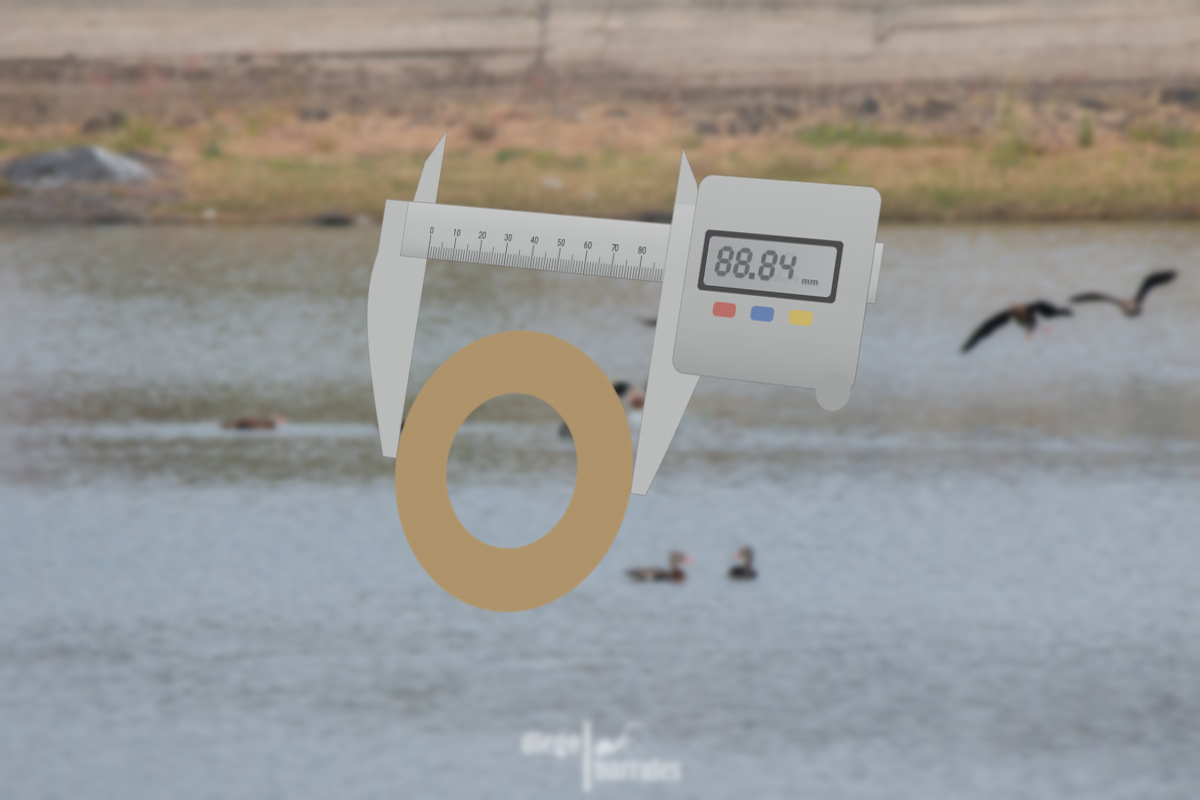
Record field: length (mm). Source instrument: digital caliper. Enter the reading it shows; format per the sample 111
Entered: 88.84
